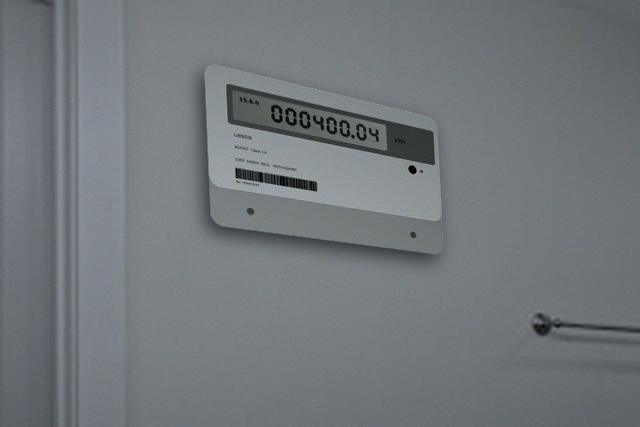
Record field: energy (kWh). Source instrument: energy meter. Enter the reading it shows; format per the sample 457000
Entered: 400.04
